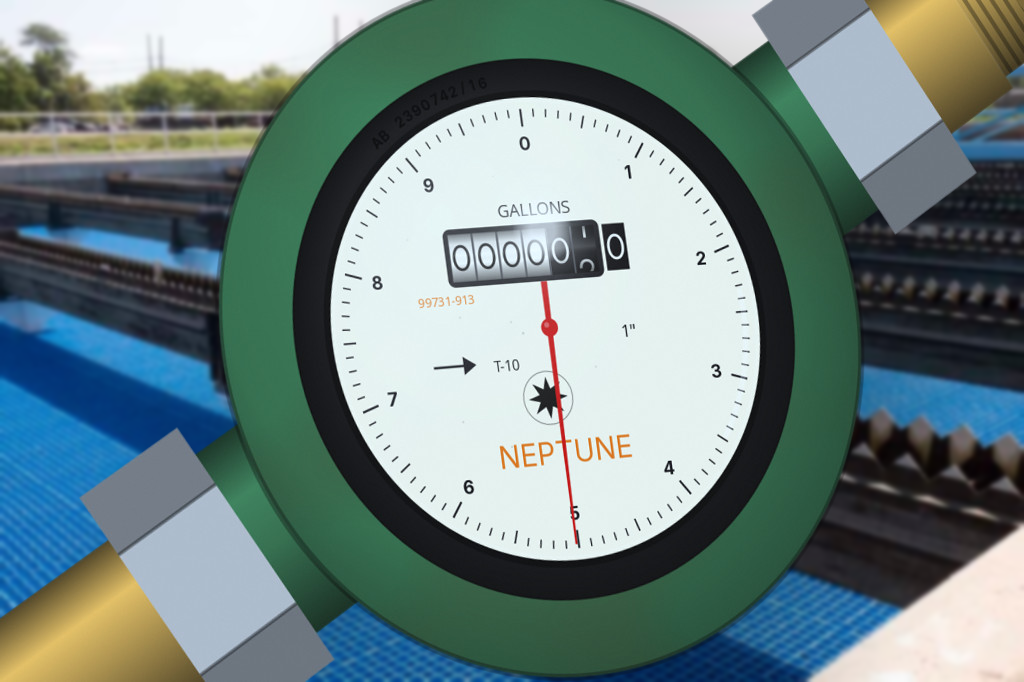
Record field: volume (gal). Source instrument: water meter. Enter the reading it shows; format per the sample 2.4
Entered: 15.0
